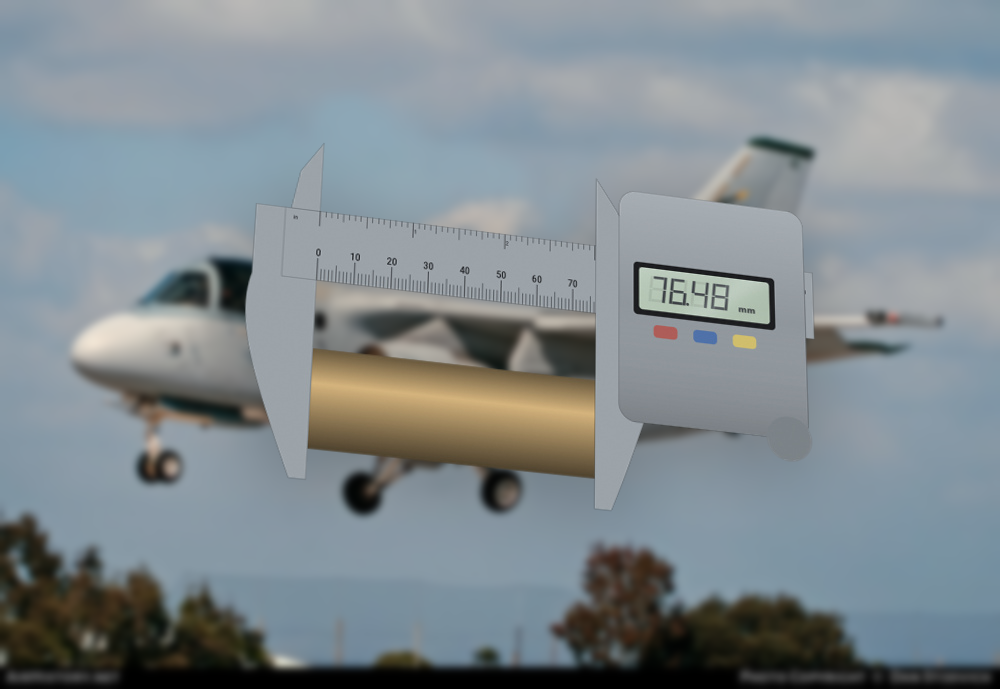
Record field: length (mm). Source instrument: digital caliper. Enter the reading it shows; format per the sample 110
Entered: 76.48
